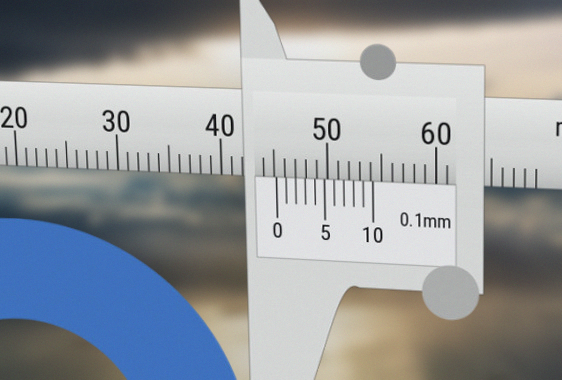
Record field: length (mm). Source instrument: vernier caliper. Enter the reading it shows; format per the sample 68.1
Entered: 45.2
